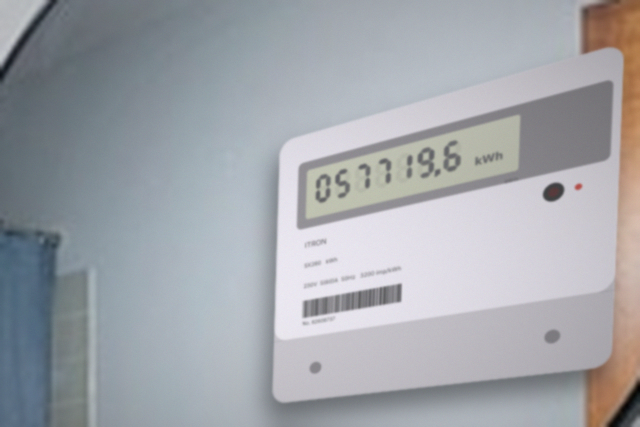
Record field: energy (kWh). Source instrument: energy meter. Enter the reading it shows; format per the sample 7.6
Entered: 57719.6
